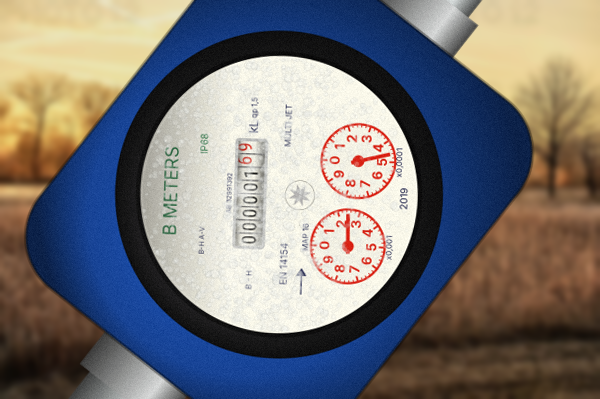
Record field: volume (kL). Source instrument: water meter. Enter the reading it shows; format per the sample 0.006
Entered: 1.6924
